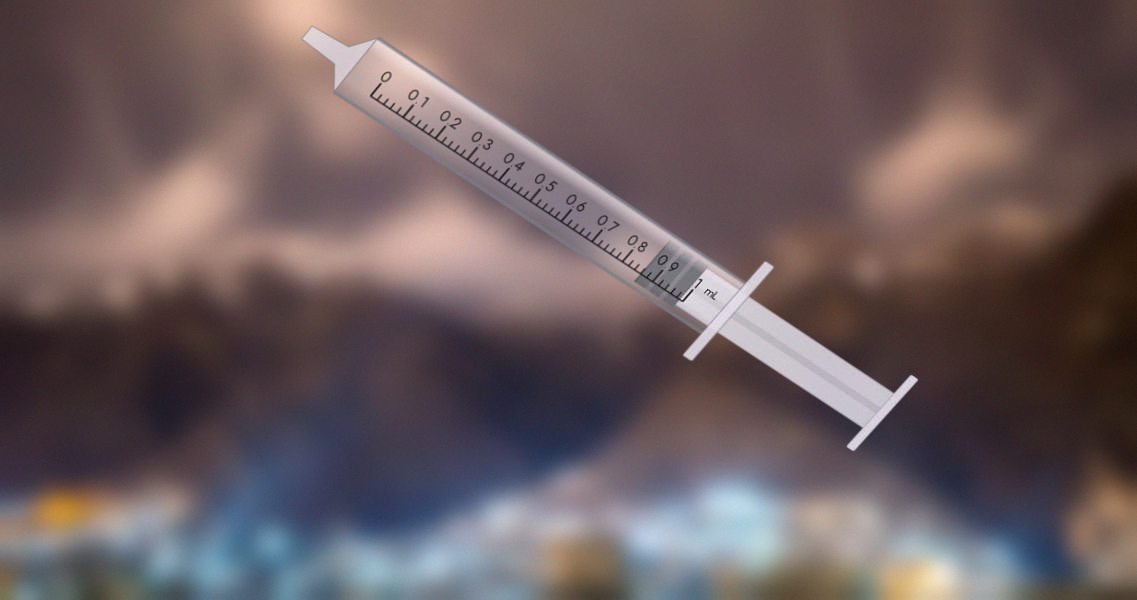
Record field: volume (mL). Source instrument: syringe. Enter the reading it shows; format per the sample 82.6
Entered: 0.86
